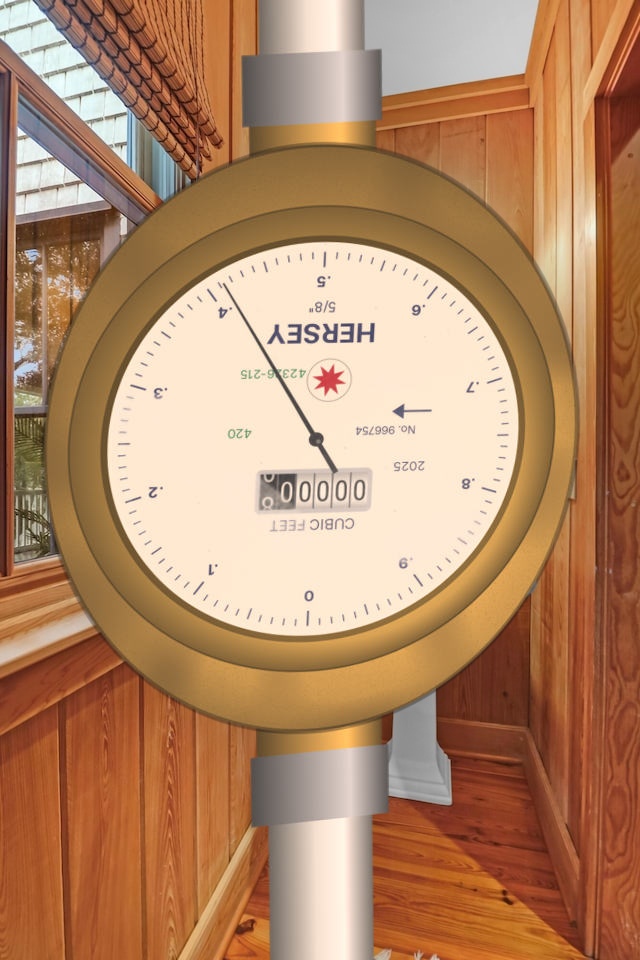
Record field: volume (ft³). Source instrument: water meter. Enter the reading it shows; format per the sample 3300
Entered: 8.41
